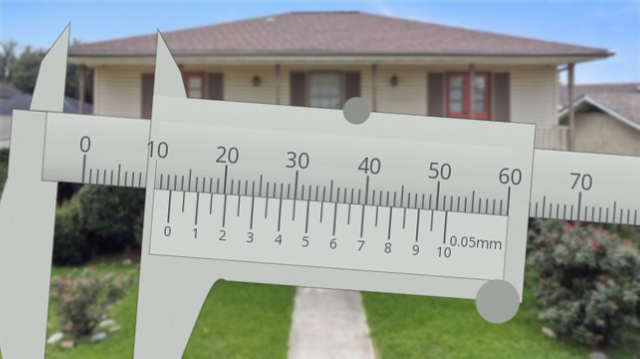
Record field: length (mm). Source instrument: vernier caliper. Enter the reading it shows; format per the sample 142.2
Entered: 12.4
